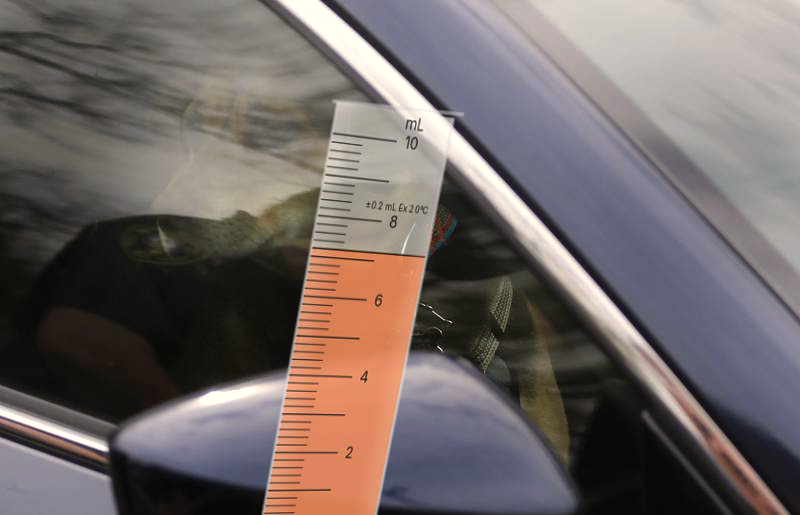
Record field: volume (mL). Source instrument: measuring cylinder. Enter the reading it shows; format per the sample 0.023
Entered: 7.2
